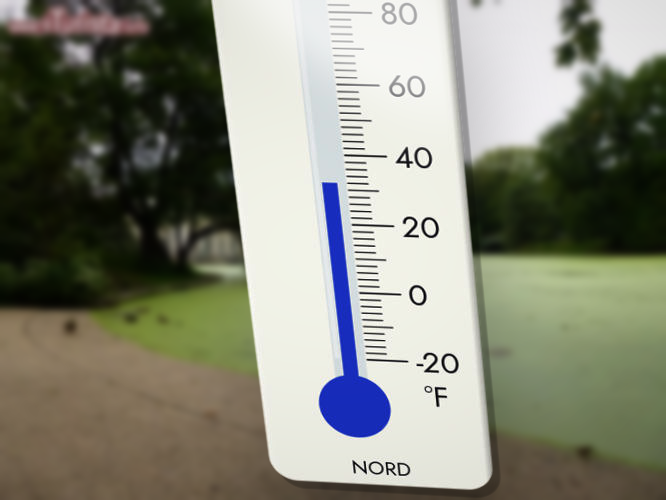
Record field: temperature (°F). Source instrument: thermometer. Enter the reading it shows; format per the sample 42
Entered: 32
